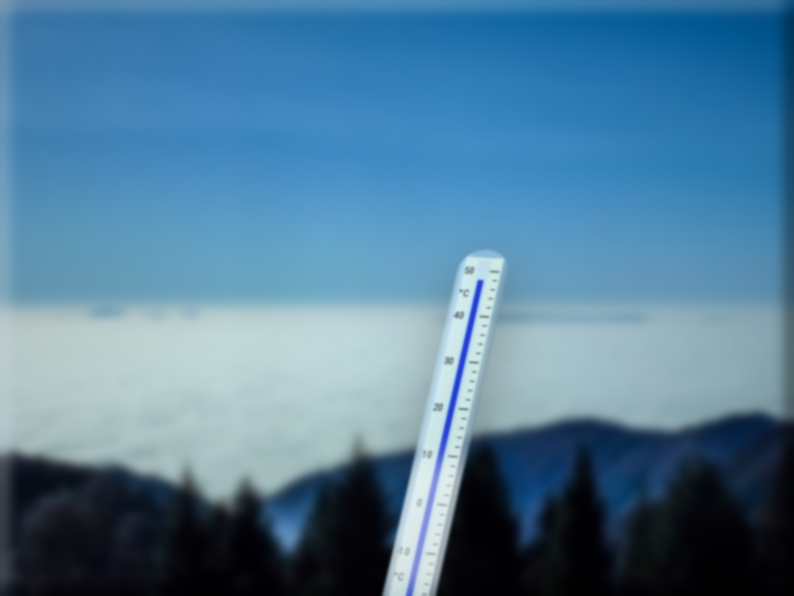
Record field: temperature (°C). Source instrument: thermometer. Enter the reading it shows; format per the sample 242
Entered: 48
